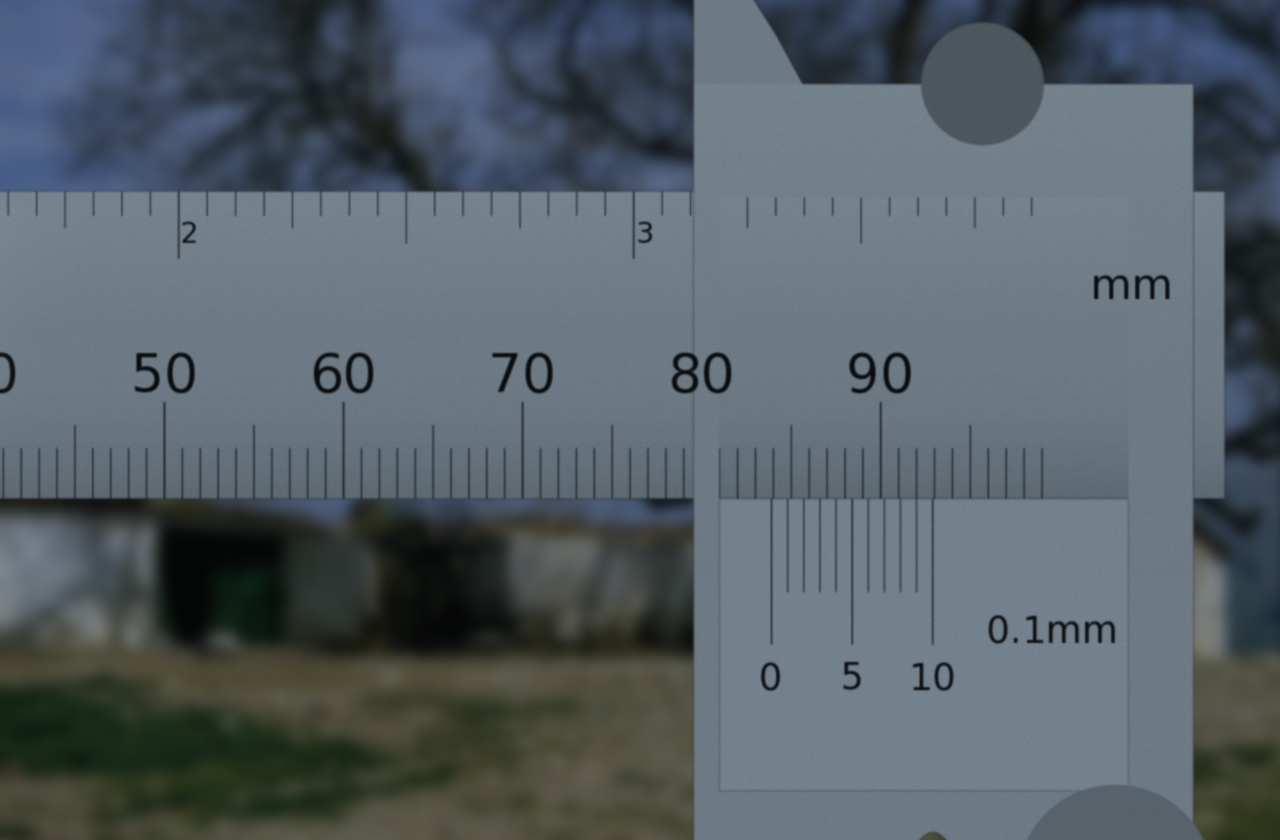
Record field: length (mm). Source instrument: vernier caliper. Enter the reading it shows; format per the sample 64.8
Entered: 83.9
